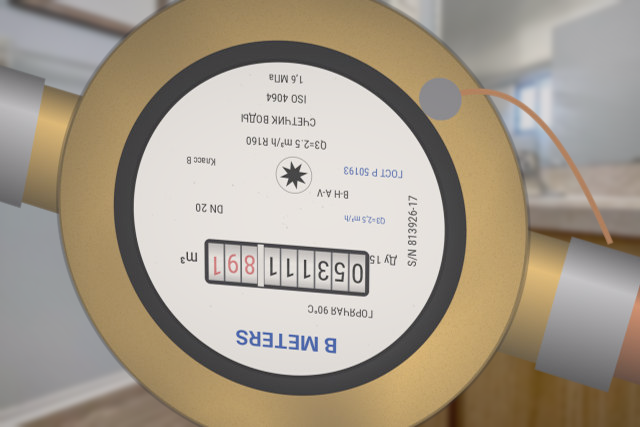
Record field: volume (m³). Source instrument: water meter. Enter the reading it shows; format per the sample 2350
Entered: 53111.891
